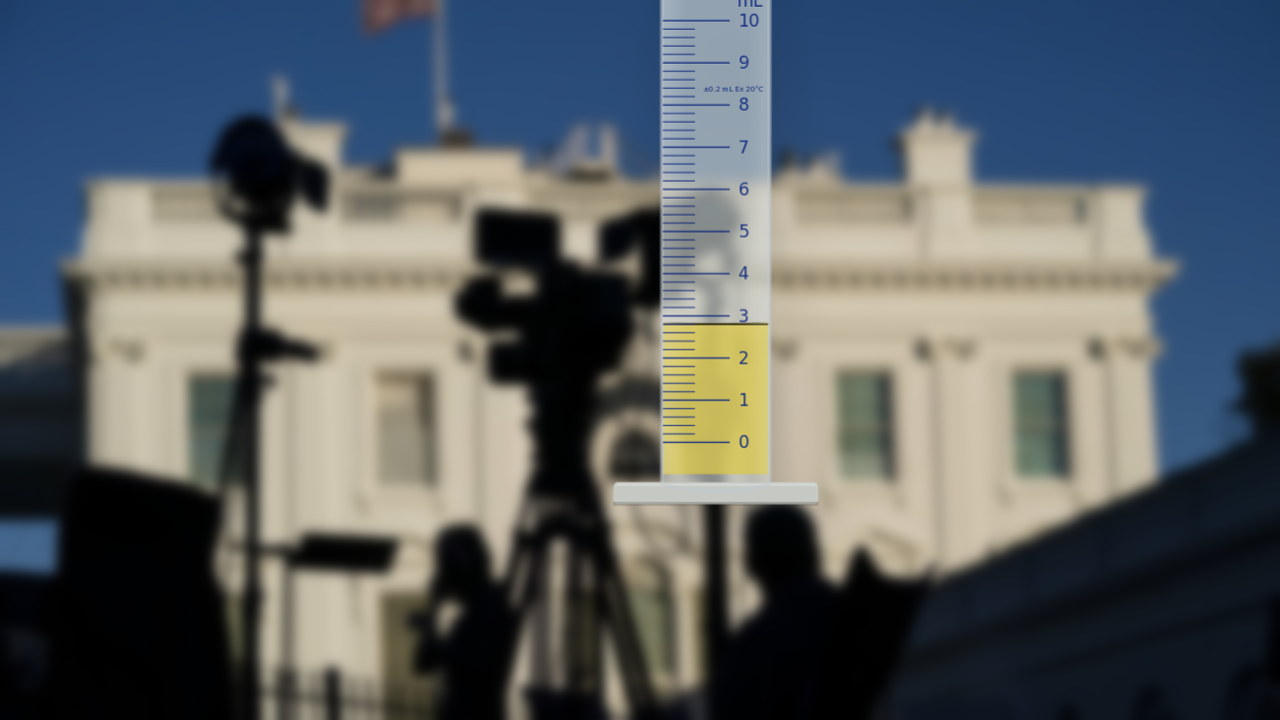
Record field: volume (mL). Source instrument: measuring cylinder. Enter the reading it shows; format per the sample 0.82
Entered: 2.8
